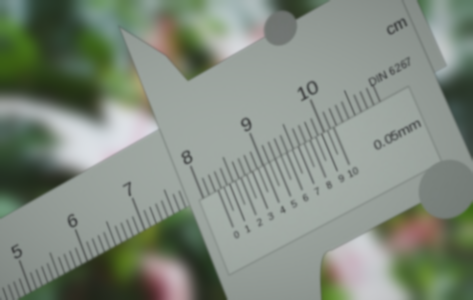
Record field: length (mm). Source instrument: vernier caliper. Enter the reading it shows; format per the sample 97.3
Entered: 82.5
